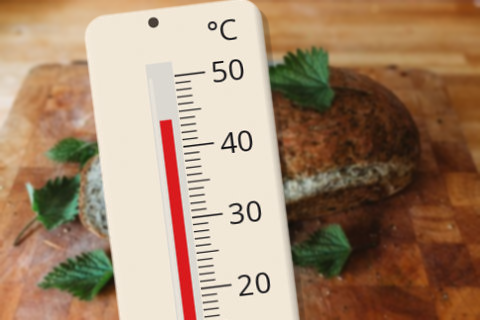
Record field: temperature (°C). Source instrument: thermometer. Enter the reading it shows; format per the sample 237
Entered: 44
